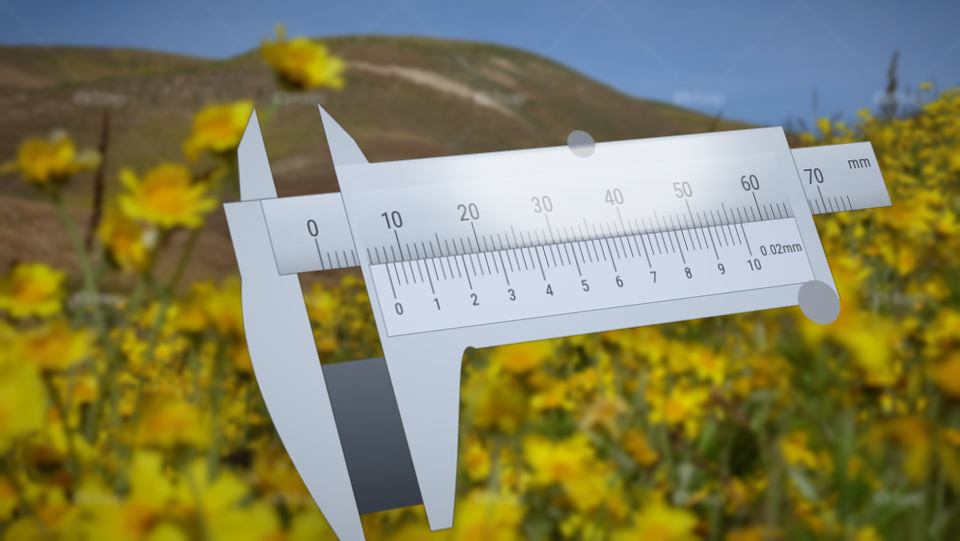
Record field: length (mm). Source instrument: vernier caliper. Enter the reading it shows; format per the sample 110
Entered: 7.8
